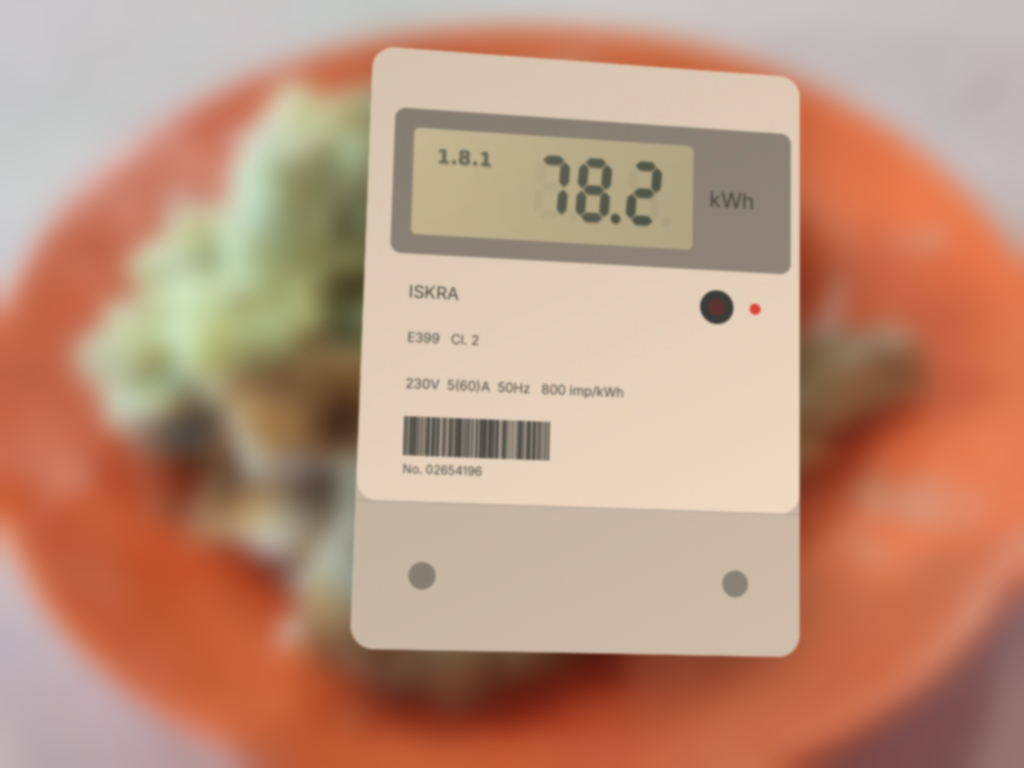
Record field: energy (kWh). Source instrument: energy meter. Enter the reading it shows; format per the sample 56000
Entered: 78.2
